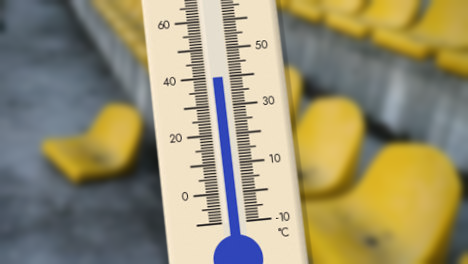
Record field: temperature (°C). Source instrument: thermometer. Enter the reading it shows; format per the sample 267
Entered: 40
